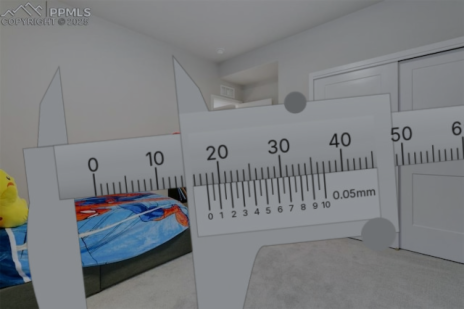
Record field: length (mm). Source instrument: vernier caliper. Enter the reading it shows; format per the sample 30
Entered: 18.0
